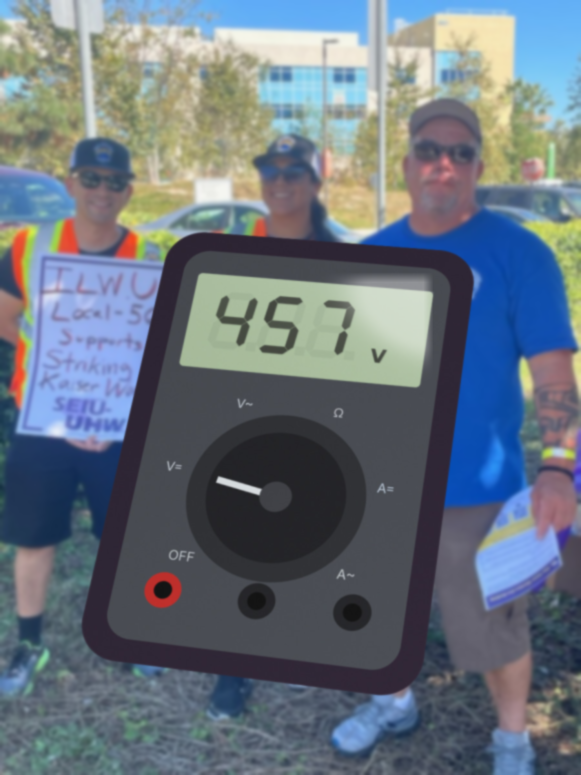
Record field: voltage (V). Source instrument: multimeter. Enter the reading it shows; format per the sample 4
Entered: 457
